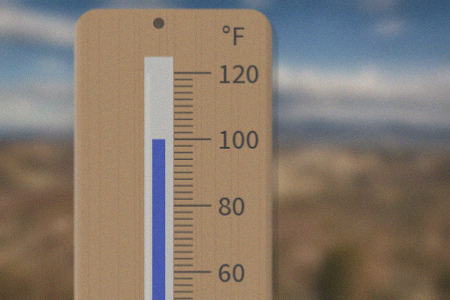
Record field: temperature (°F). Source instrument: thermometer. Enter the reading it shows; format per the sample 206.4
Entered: 100
